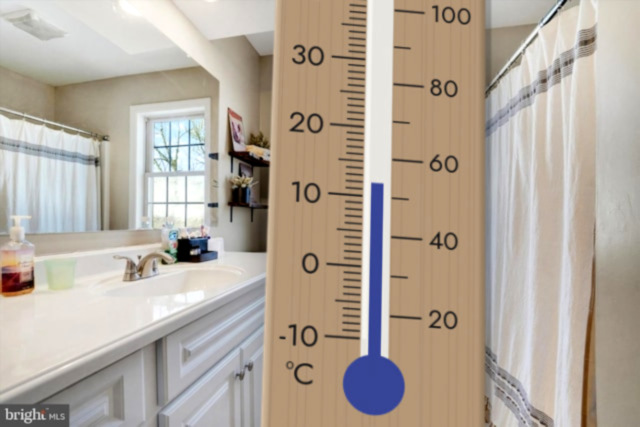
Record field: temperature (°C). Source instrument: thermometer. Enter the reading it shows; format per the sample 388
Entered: 12
